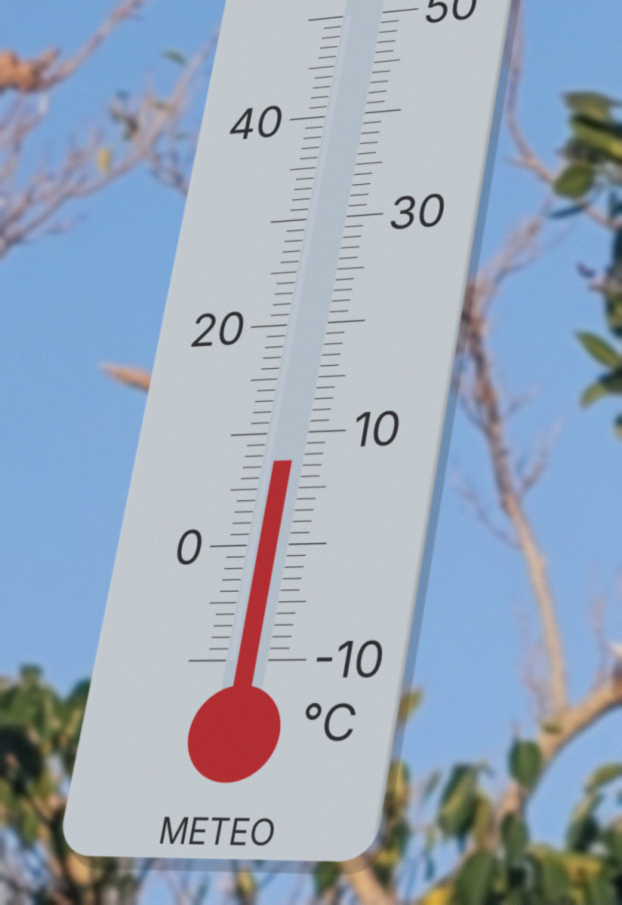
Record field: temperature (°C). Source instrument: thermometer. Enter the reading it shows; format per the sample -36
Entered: 7.5
